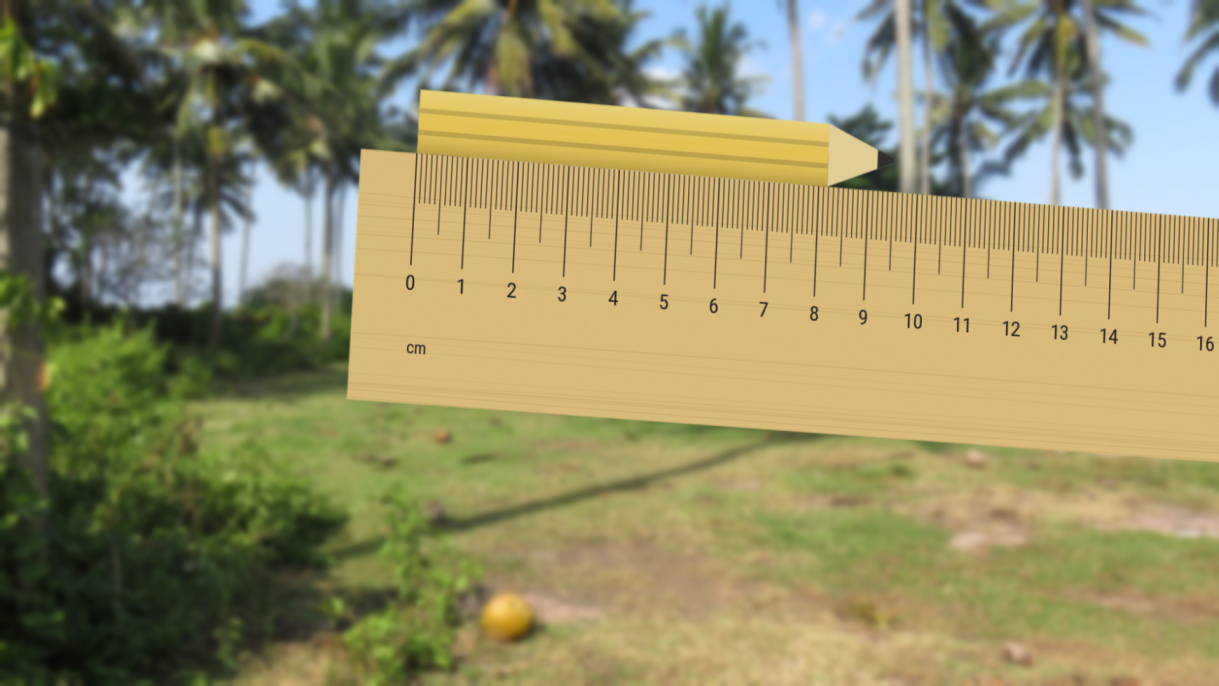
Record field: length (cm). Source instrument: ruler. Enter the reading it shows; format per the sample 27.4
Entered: 9.5
